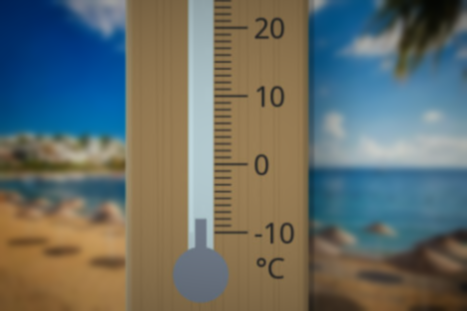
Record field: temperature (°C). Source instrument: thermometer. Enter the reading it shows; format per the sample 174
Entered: -8
